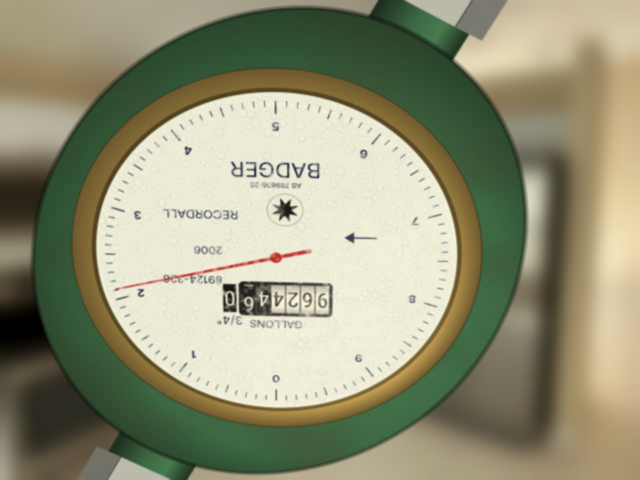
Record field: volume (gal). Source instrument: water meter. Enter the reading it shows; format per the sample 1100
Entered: 9624462.1
